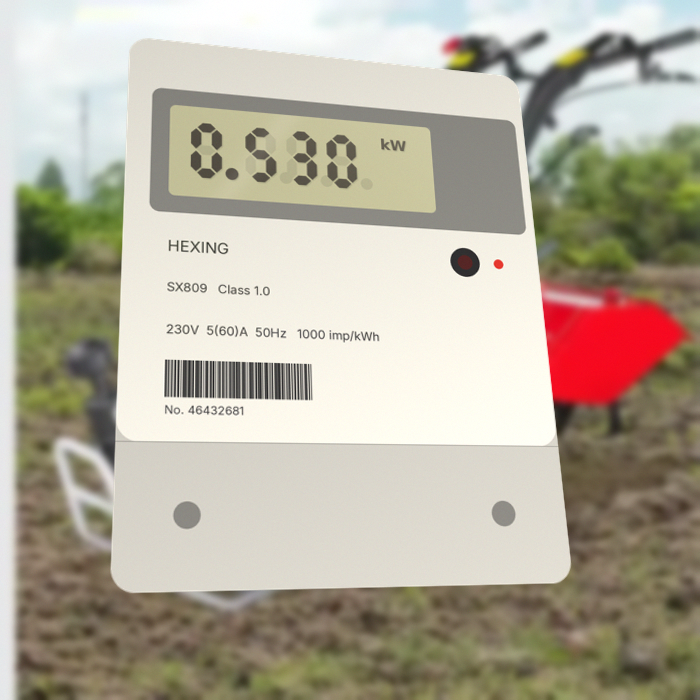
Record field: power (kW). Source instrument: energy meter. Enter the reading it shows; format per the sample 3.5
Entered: 0.530
